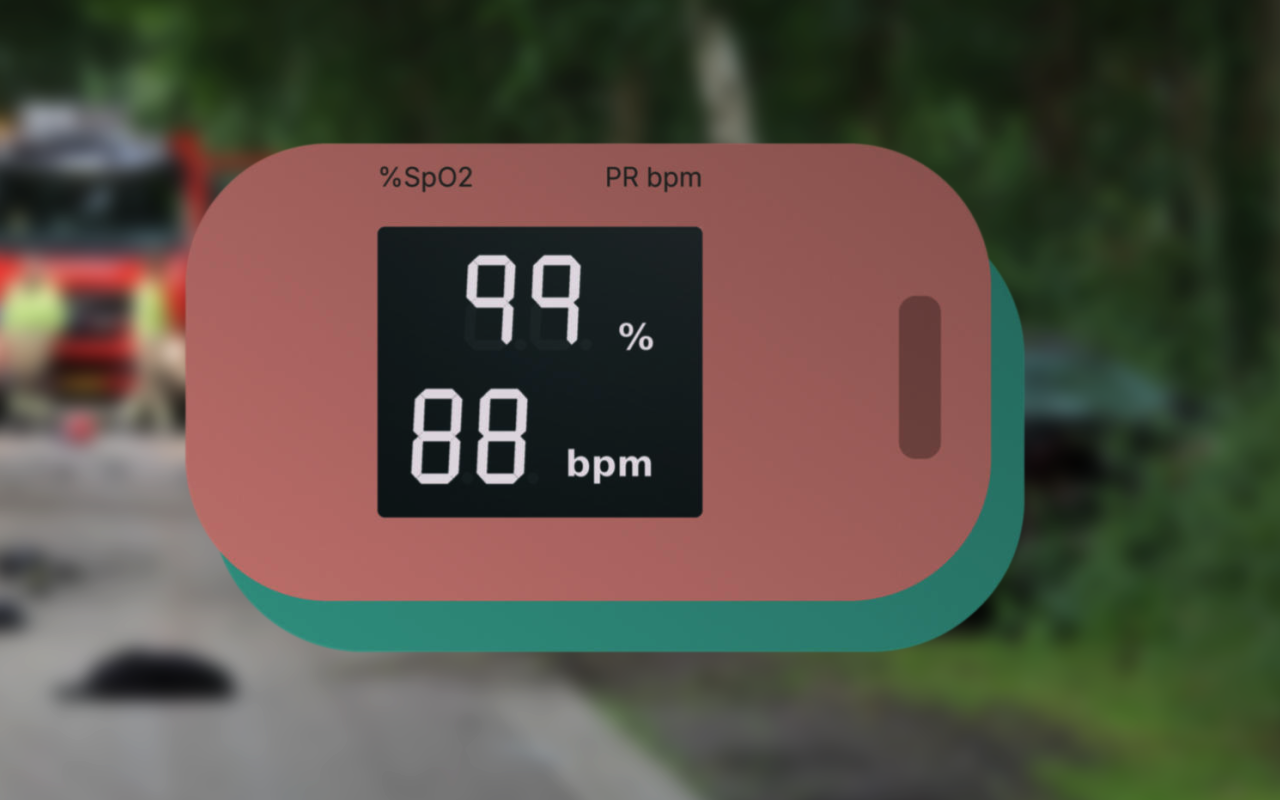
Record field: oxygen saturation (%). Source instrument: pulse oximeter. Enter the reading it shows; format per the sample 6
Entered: 99
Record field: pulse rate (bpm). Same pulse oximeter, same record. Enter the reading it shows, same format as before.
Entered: 88
